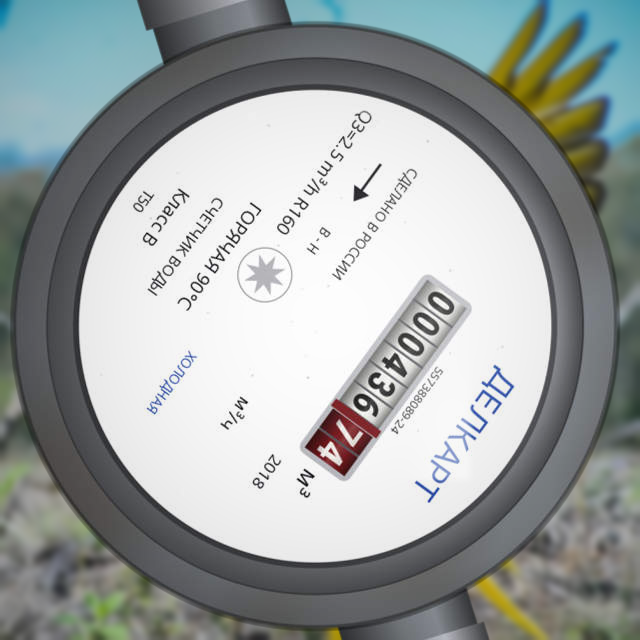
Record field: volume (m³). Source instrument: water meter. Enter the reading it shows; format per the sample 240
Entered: 436.74
